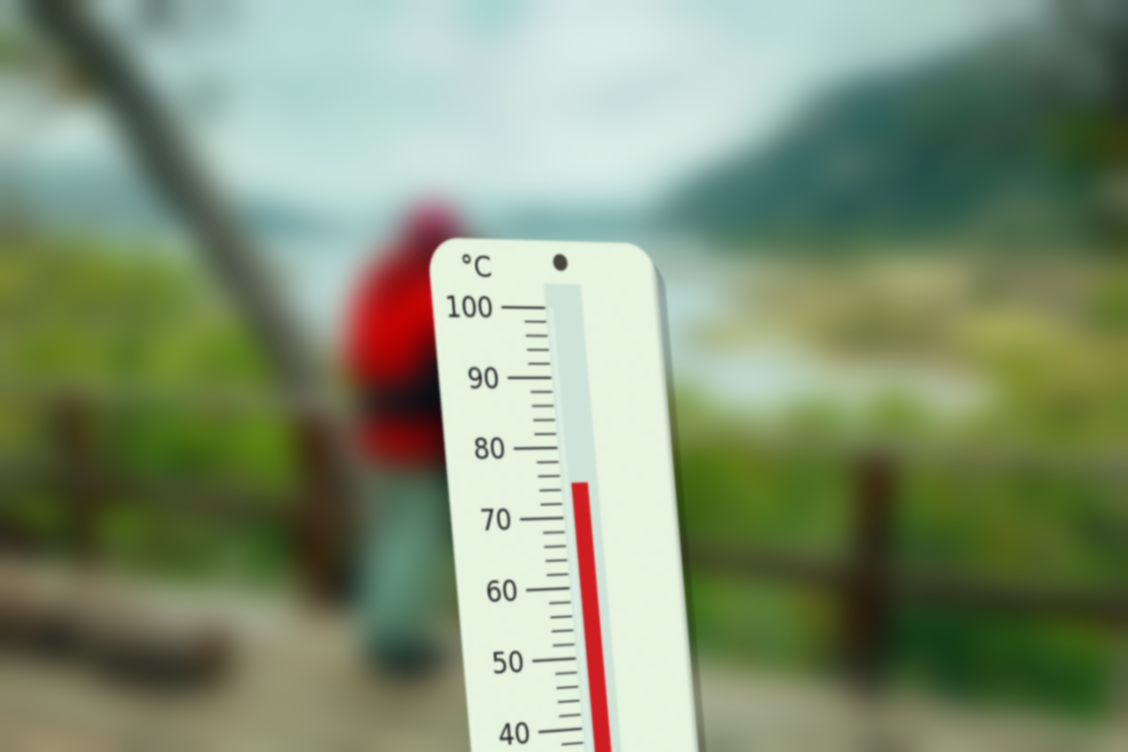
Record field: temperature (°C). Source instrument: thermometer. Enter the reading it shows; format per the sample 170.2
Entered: 75
